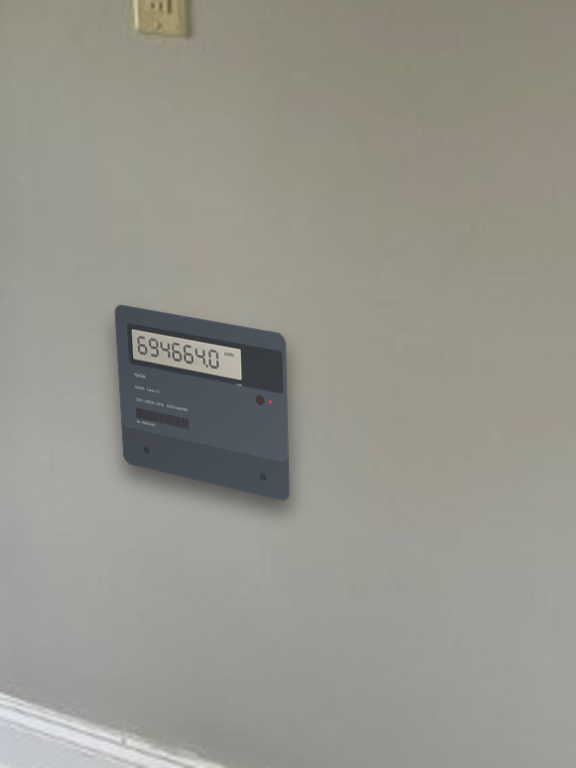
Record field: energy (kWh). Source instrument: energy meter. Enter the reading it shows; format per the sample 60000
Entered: 694664.0
